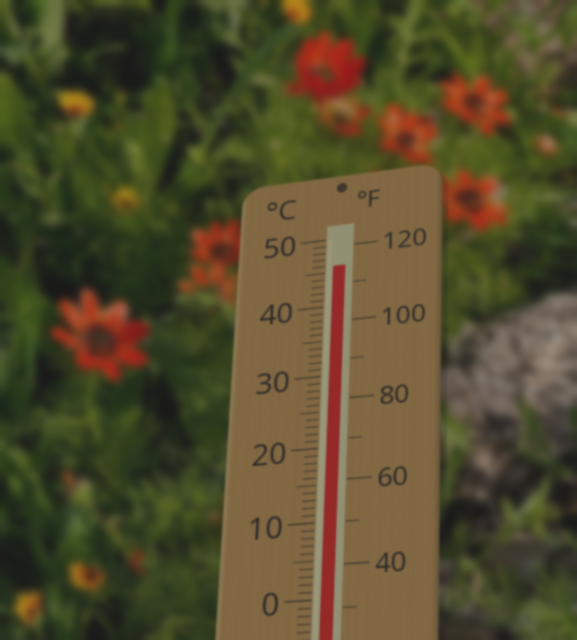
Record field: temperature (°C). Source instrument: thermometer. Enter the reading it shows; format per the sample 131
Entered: 46
